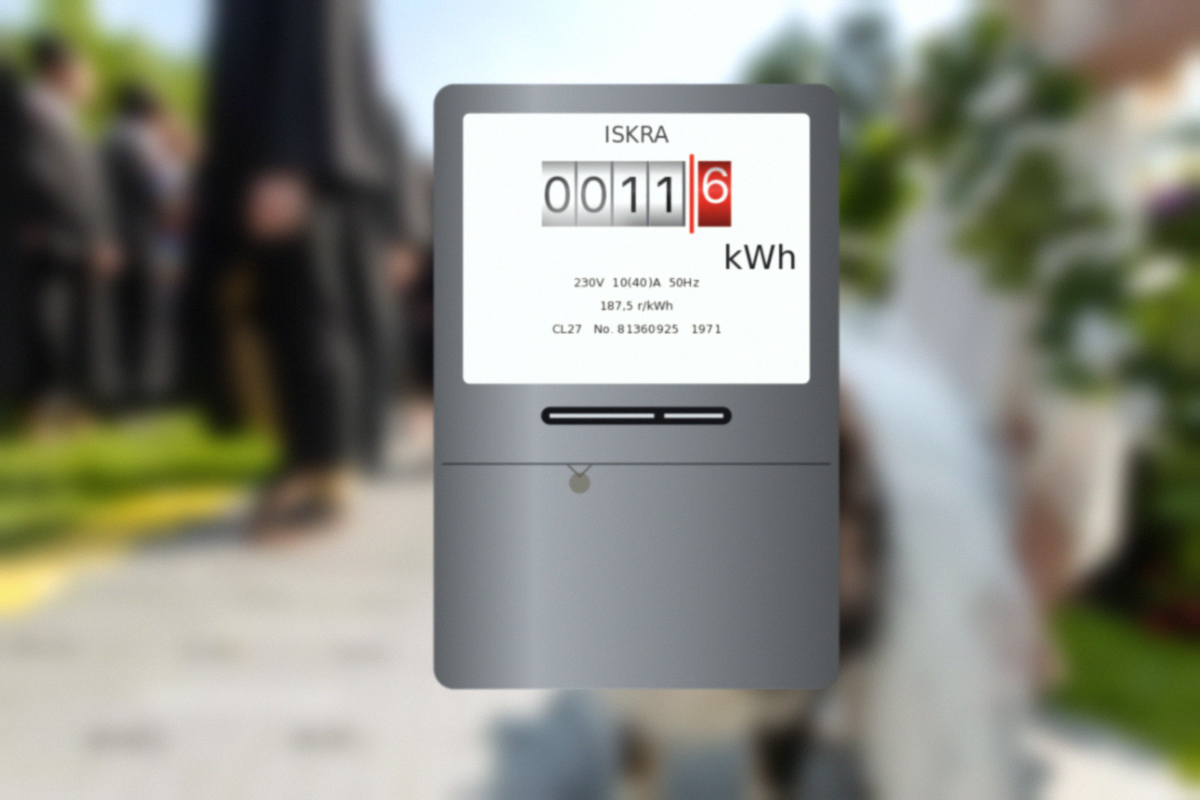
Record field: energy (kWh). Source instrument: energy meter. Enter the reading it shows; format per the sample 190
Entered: 11.6
